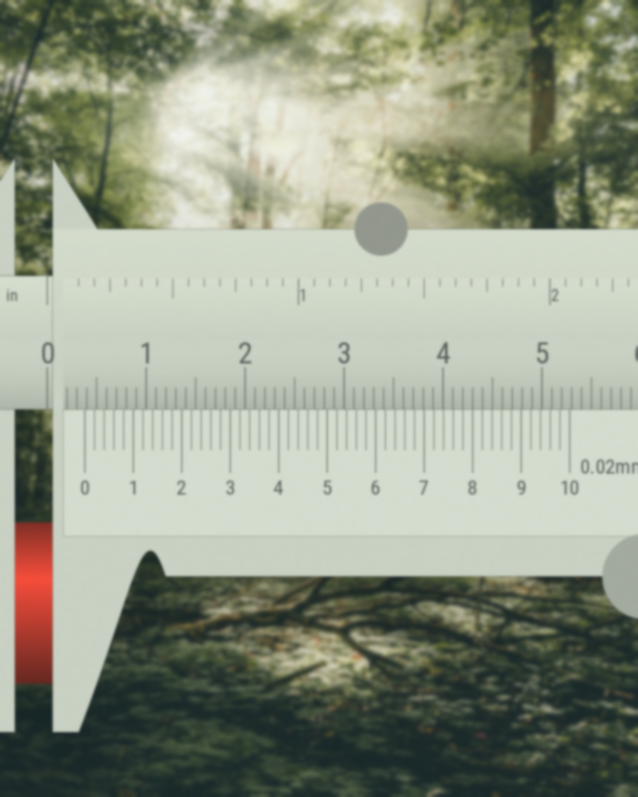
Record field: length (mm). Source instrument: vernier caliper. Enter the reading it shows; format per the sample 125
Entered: 3.8
